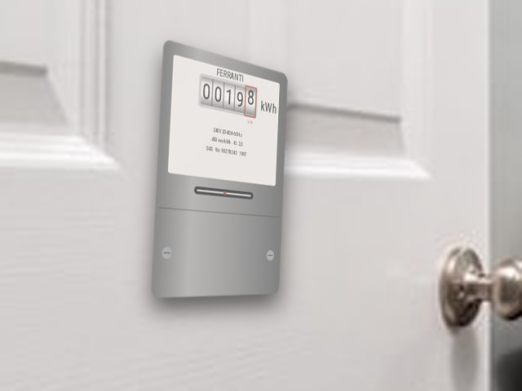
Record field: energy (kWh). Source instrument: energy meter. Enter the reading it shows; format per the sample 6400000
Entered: 19.8
